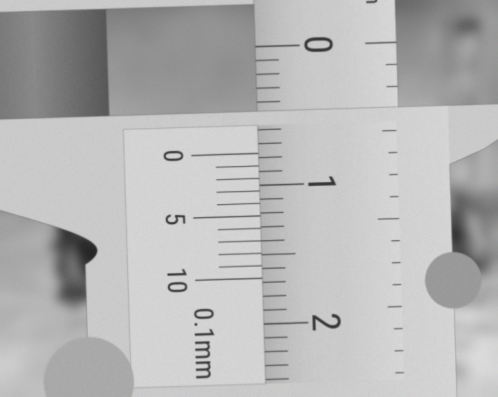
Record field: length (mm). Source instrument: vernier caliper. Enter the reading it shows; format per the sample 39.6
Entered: 7.7
